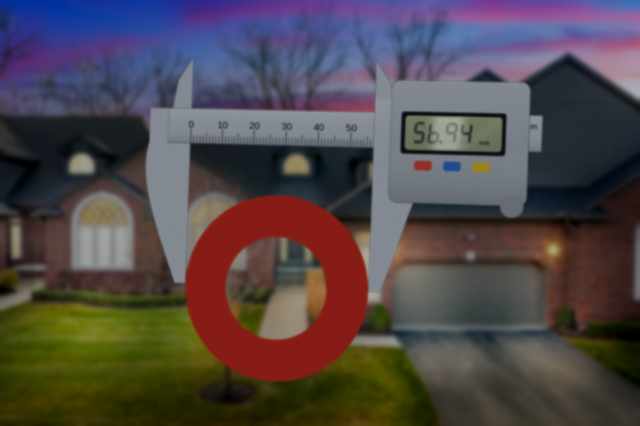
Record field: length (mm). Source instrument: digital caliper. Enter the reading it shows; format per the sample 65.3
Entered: 56.94
